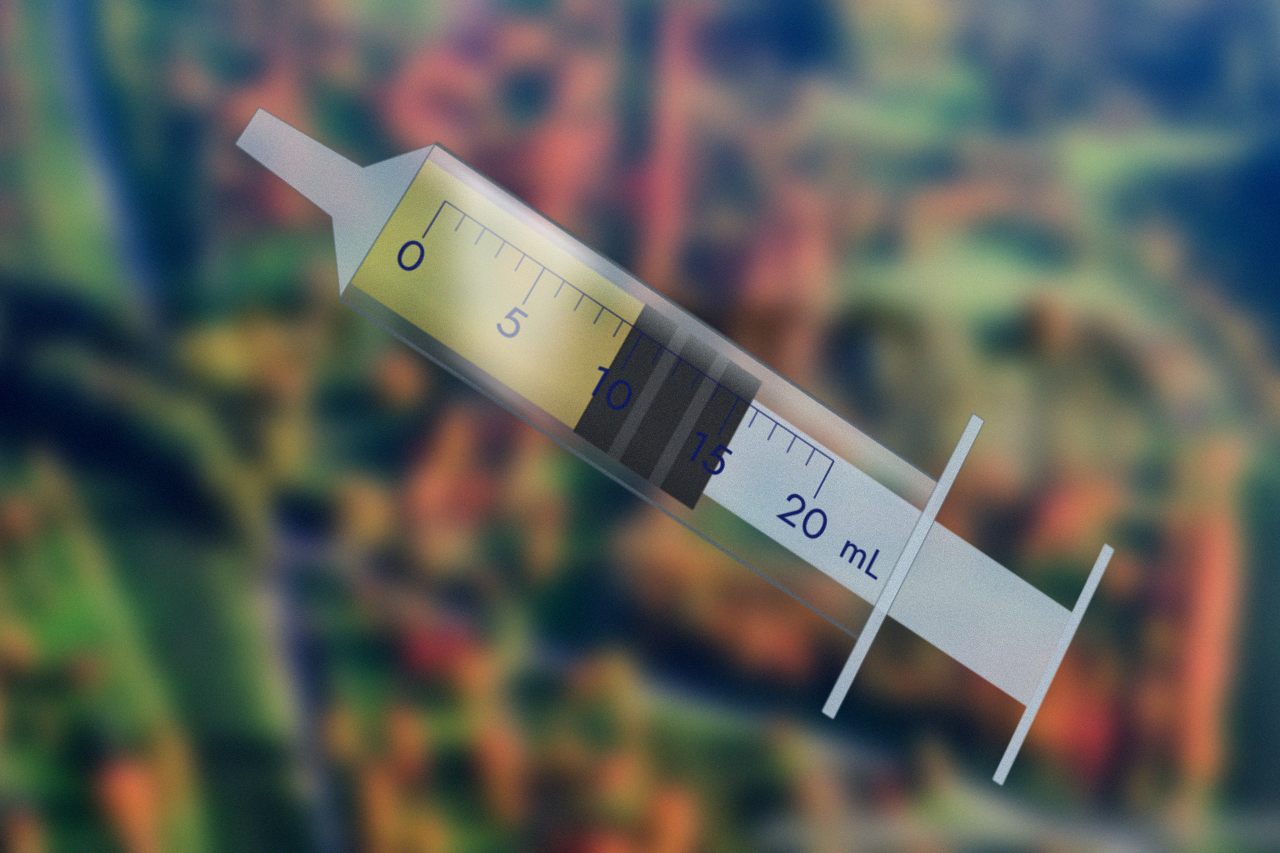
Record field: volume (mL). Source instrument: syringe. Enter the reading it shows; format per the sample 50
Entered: 9.5
